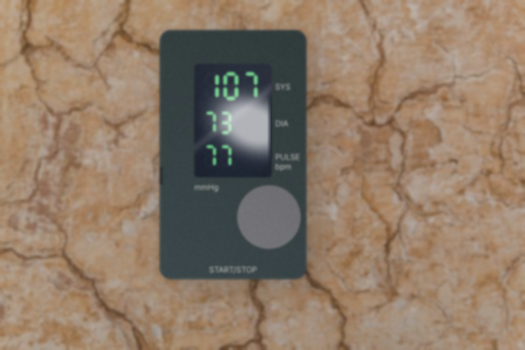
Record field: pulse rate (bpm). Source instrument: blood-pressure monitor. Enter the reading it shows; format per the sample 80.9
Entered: 77
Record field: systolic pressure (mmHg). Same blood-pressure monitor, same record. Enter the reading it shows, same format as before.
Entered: 107
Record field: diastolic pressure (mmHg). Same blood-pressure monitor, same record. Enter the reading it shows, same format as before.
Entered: 73
